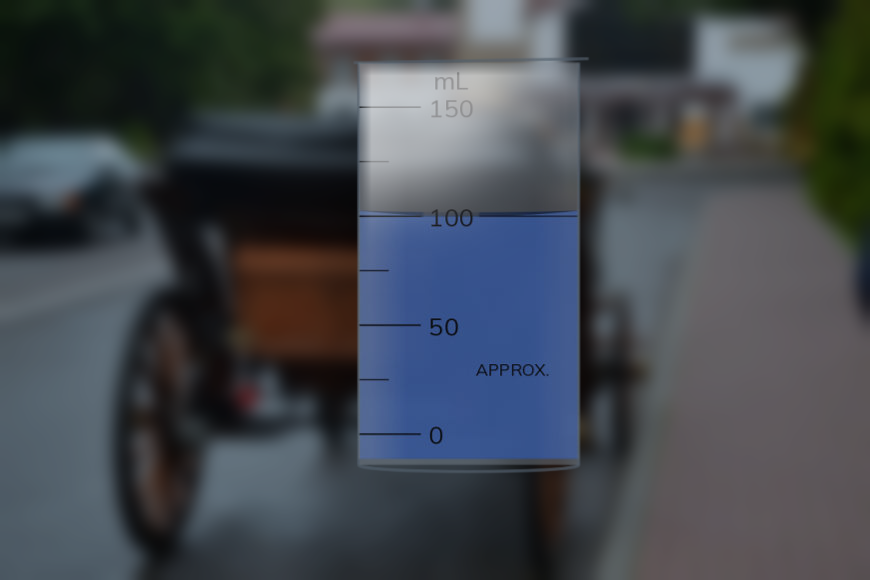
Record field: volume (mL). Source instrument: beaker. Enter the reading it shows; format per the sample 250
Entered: 100
